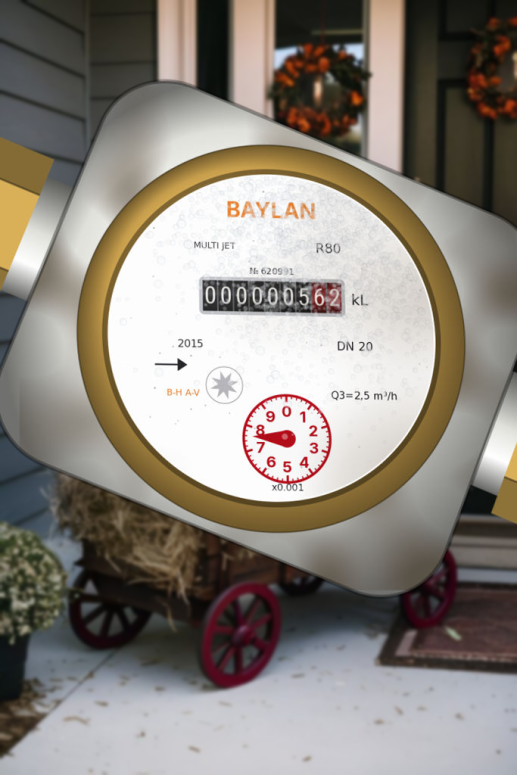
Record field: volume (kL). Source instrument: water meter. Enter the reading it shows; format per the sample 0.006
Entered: 5.627
